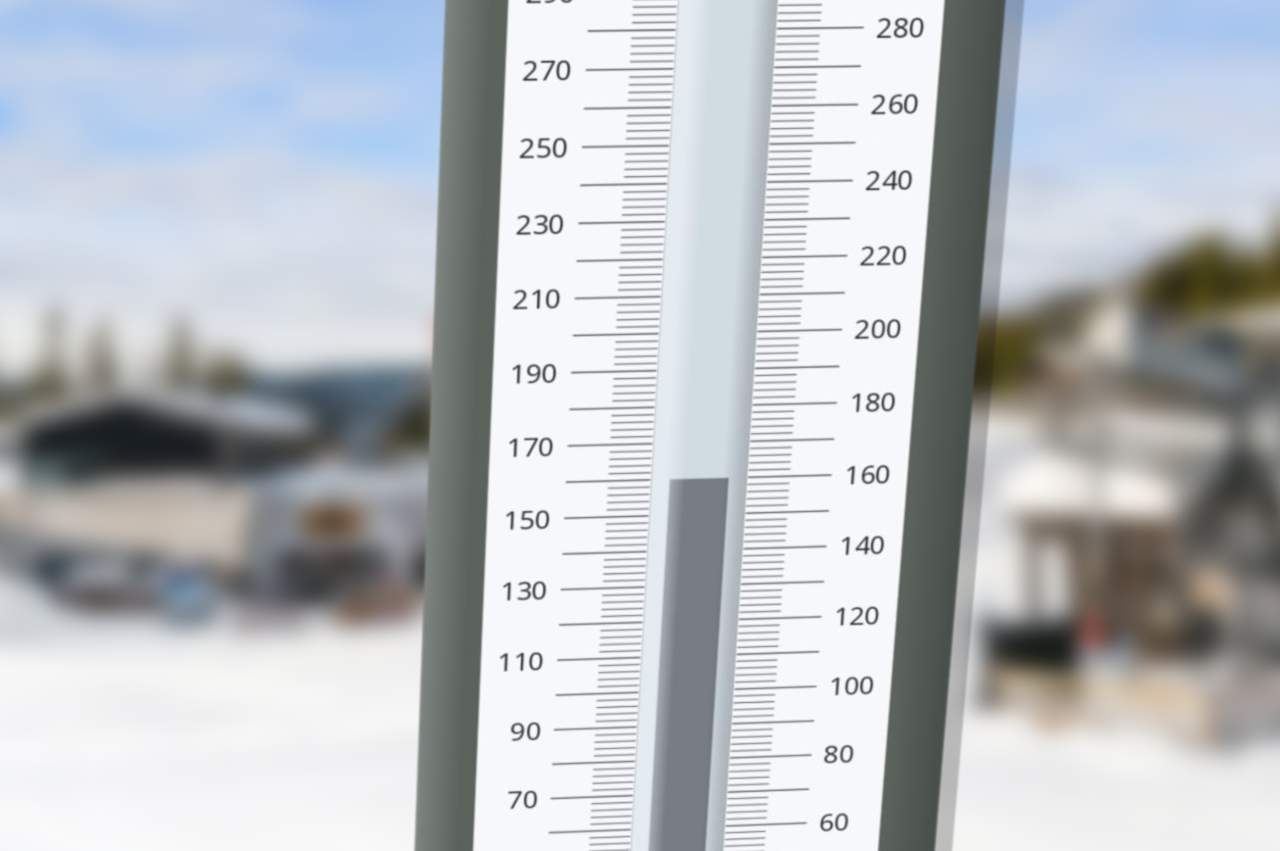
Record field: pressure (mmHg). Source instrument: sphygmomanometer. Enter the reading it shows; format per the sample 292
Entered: 160
